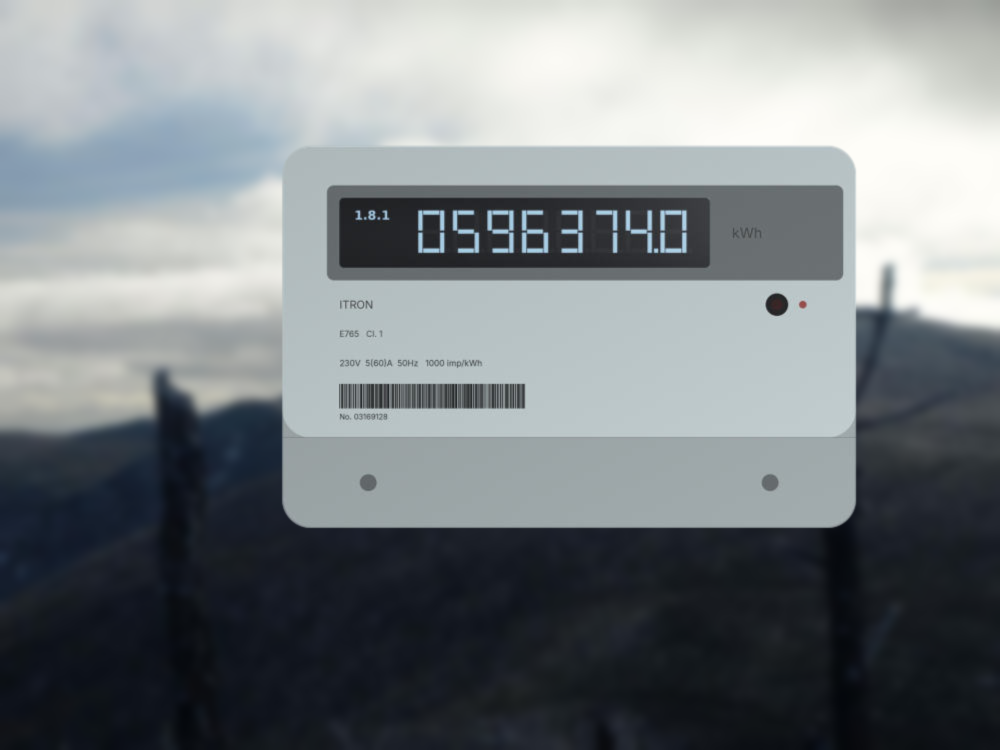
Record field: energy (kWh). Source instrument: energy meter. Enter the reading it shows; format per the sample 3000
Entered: 596374.0
